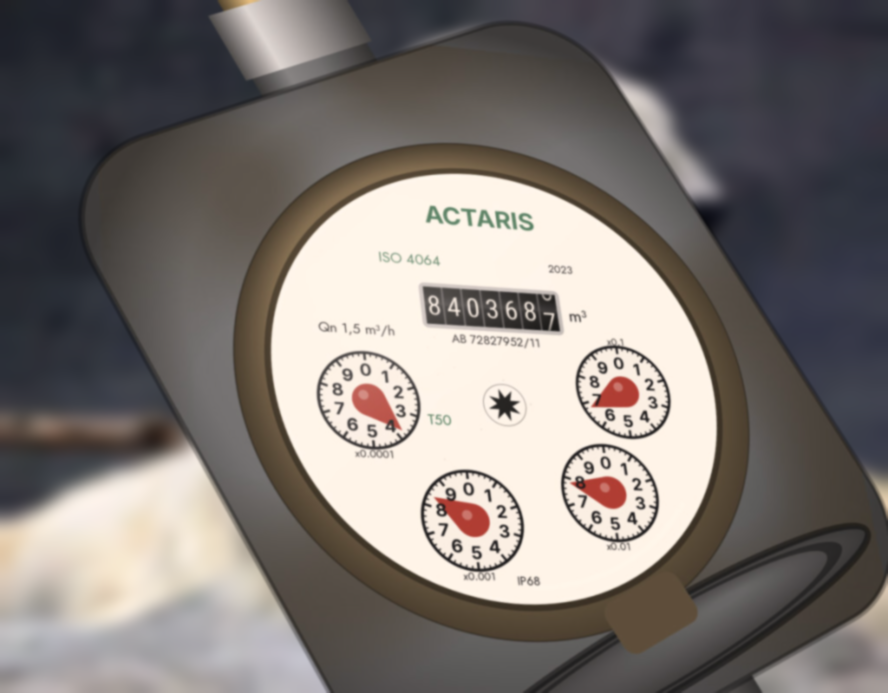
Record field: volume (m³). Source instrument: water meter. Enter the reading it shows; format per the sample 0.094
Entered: 8403686.6783
